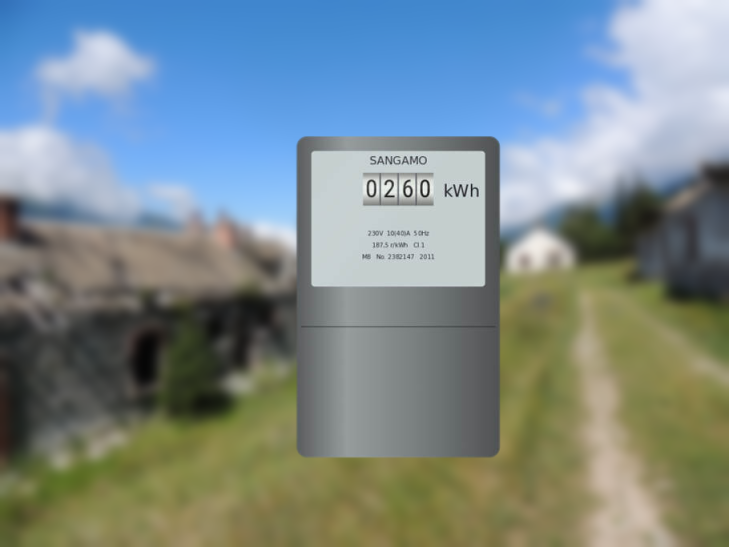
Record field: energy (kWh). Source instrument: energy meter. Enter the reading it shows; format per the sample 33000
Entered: 260
